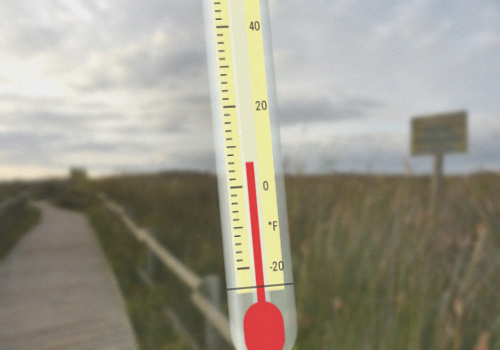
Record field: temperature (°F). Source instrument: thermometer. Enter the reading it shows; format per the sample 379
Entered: 6
